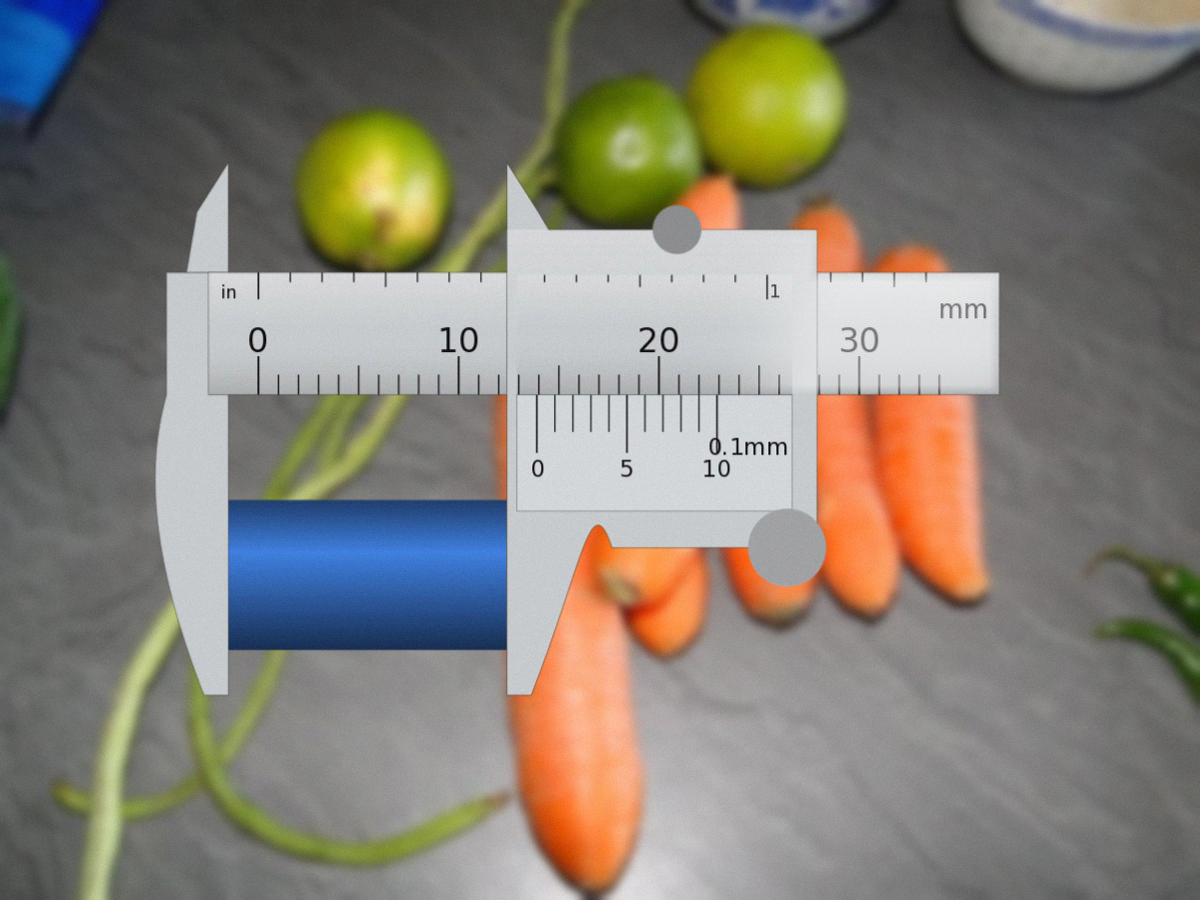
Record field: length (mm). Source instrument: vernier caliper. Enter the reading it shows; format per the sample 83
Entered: 13.9
